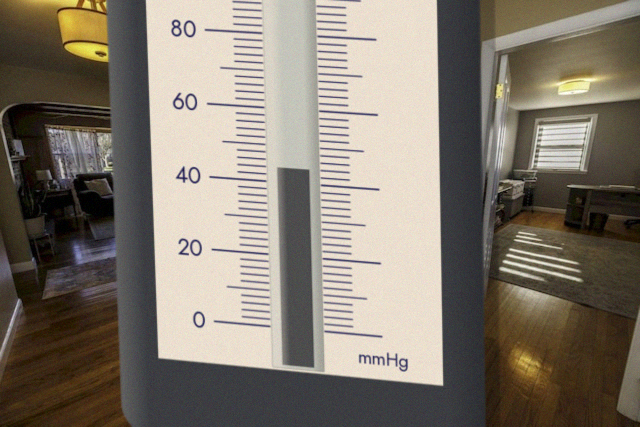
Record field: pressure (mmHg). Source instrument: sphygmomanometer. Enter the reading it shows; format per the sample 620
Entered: 44
